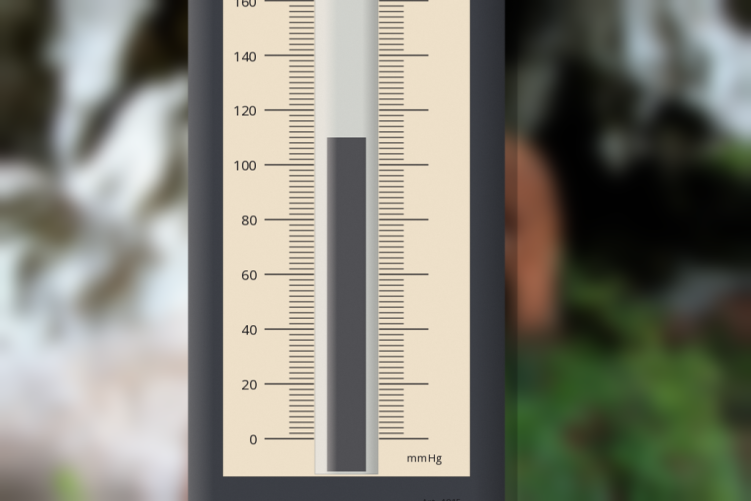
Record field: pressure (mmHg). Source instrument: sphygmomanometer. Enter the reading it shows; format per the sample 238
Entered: 110
